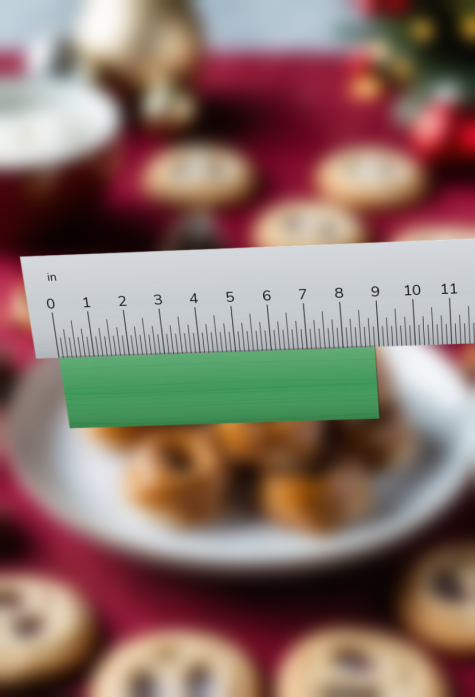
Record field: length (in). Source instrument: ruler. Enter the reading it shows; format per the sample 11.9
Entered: 8.875
